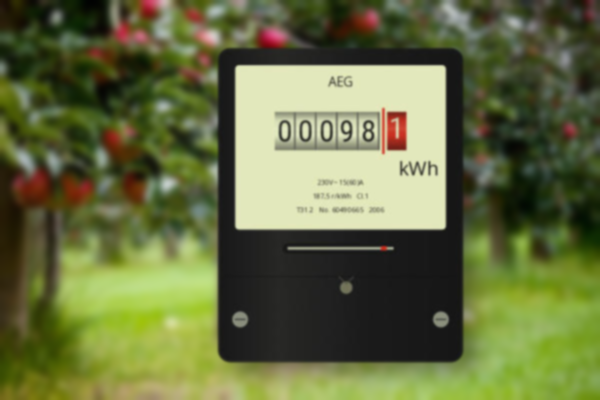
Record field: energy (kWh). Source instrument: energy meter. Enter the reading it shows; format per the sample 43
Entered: 98.1
